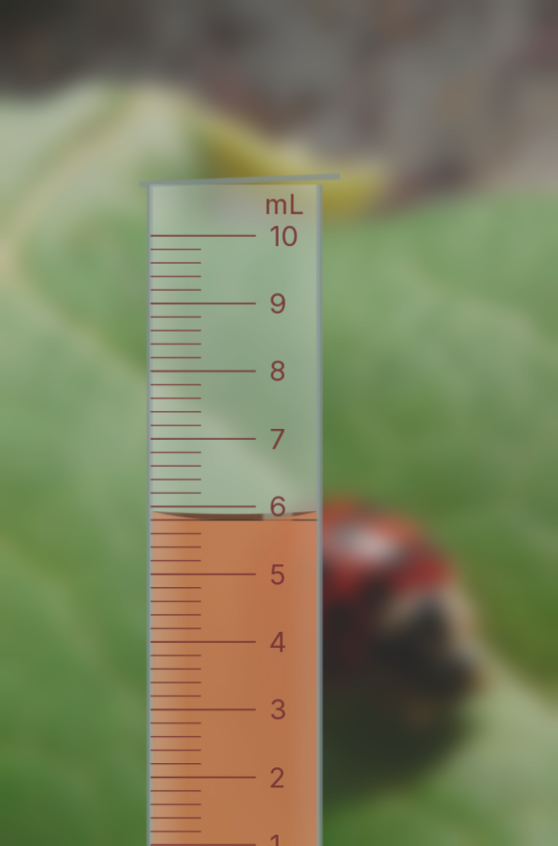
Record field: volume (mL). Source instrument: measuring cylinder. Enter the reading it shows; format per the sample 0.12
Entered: 5.8
